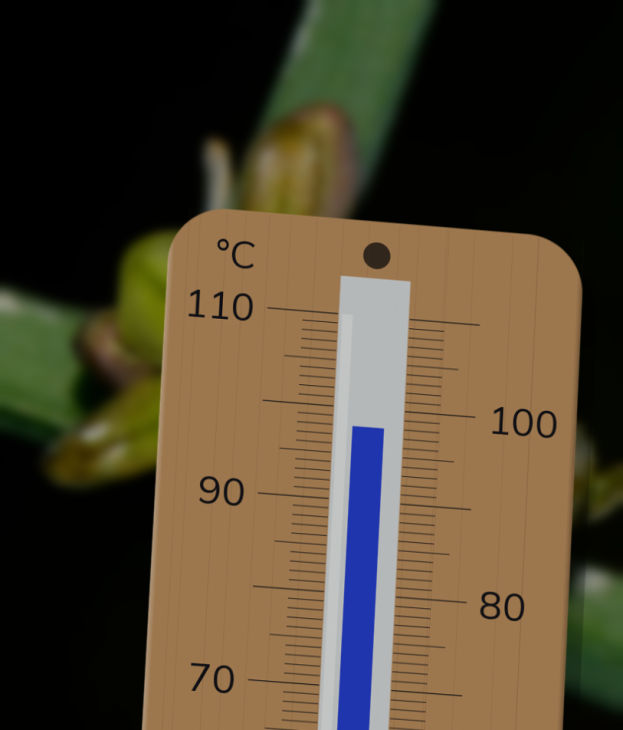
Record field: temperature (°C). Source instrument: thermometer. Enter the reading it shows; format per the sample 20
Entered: 98
